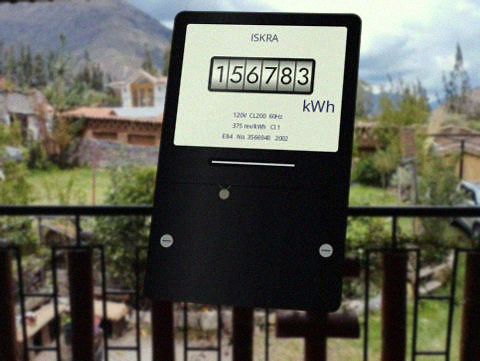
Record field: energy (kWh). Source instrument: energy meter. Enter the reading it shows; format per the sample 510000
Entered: 156783
